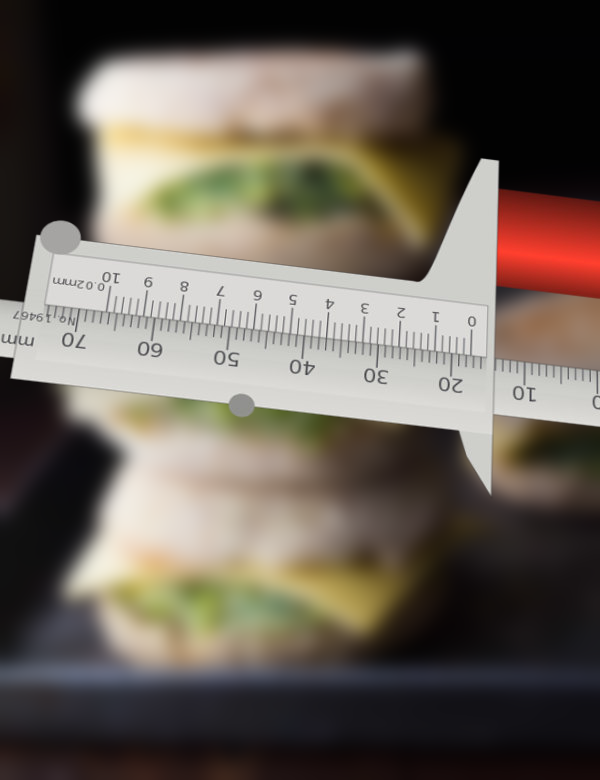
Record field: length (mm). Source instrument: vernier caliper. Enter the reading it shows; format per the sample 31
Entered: 17.4
